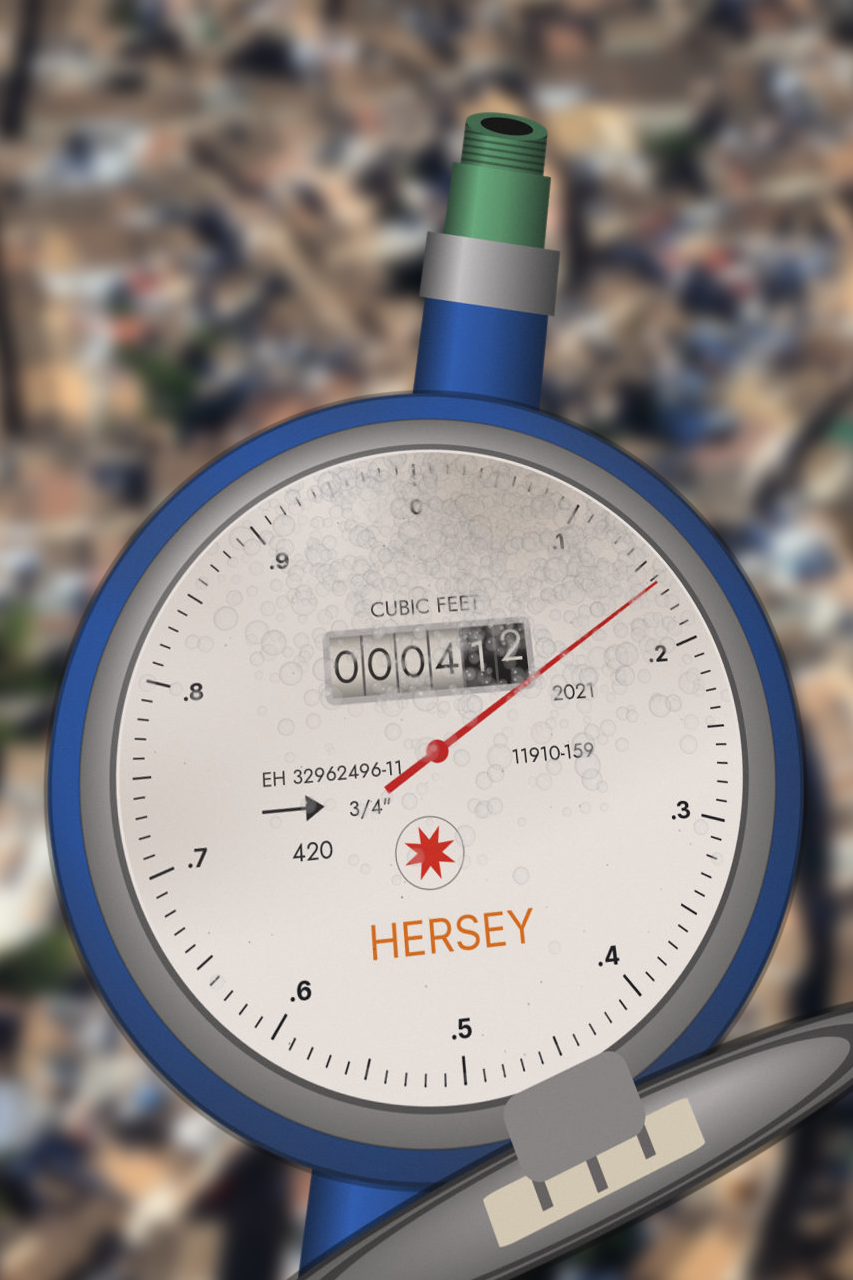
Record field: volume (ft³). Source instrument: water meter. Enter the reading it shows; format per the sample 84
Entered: 412.16
